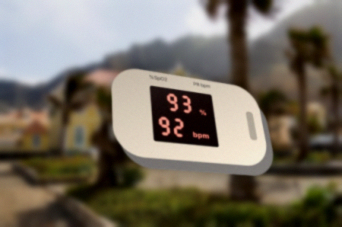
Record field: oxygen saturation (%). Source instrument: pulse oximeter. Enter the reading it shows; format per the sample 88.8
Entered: 93
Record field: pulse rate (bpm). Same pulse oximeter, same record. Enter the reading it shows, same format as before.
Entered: 92
